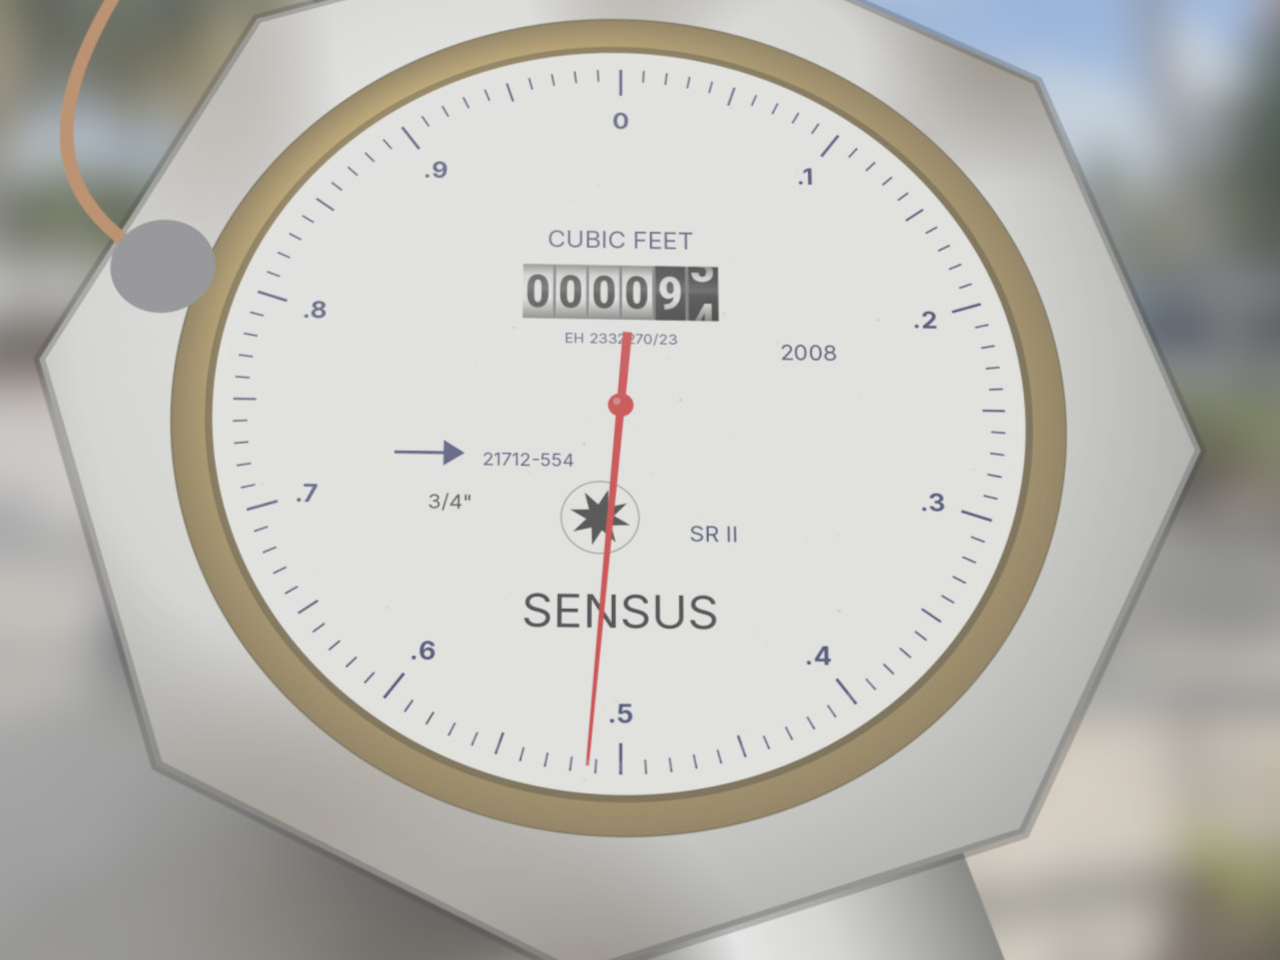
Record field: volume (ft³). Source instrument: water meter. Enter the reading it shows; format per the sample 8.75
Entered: 93.51
